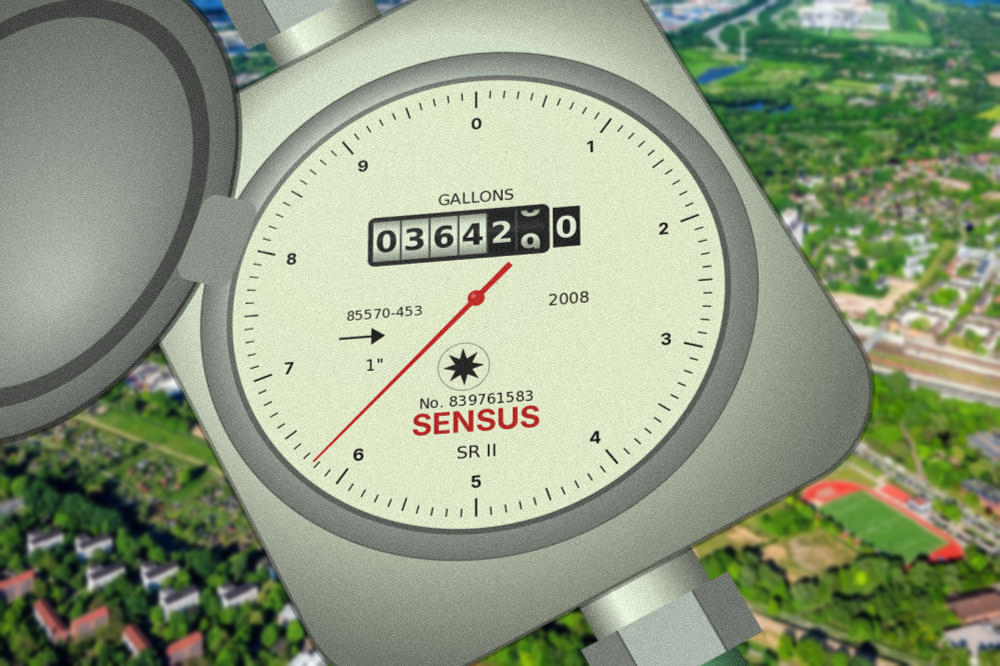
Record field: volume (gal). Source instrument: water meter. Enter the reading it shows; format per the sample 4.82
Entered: 364286.2
